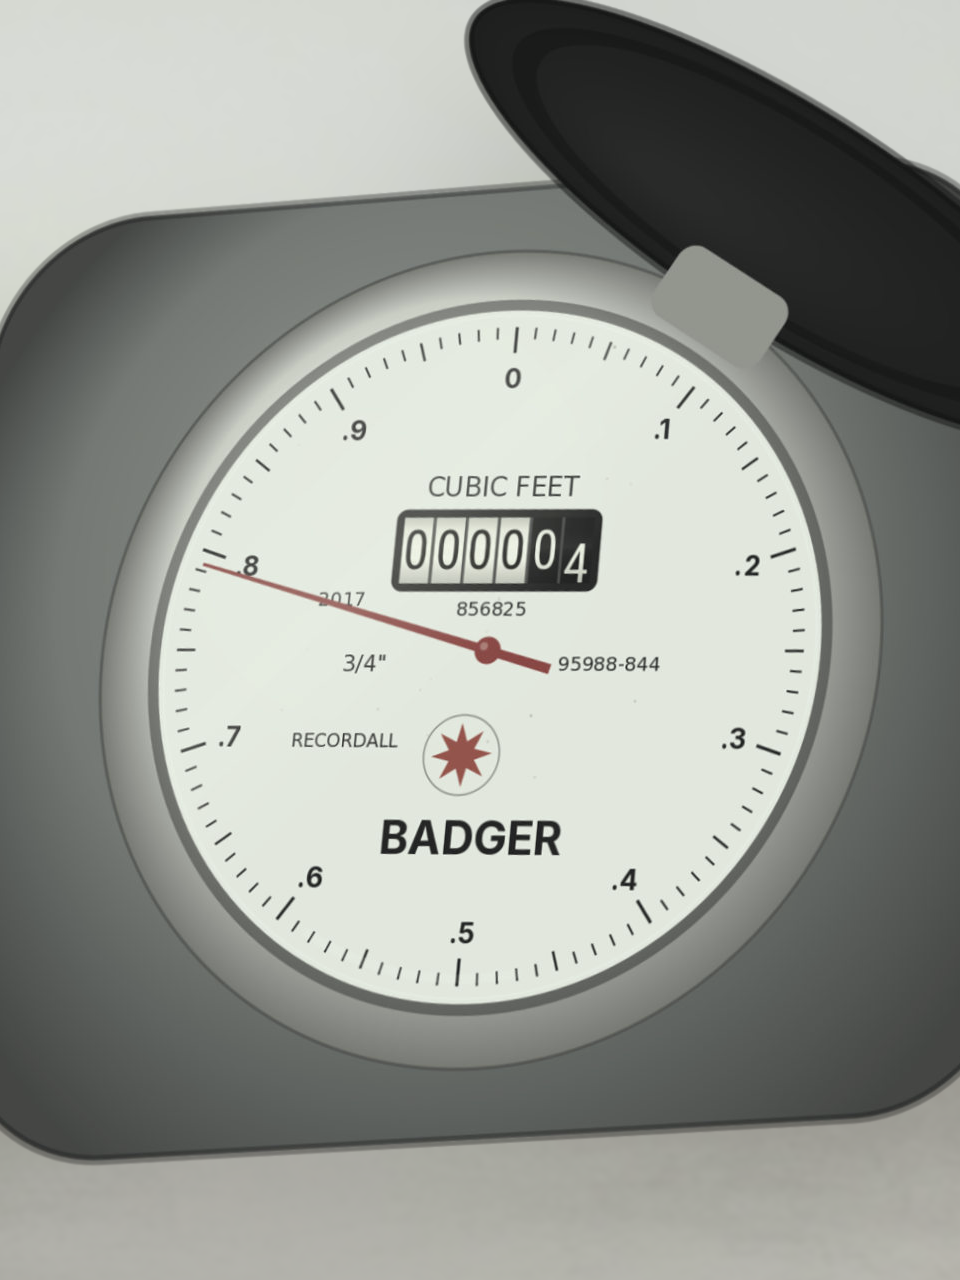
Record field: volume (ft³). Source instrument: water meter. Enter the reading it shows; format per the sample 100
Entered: 3.79
